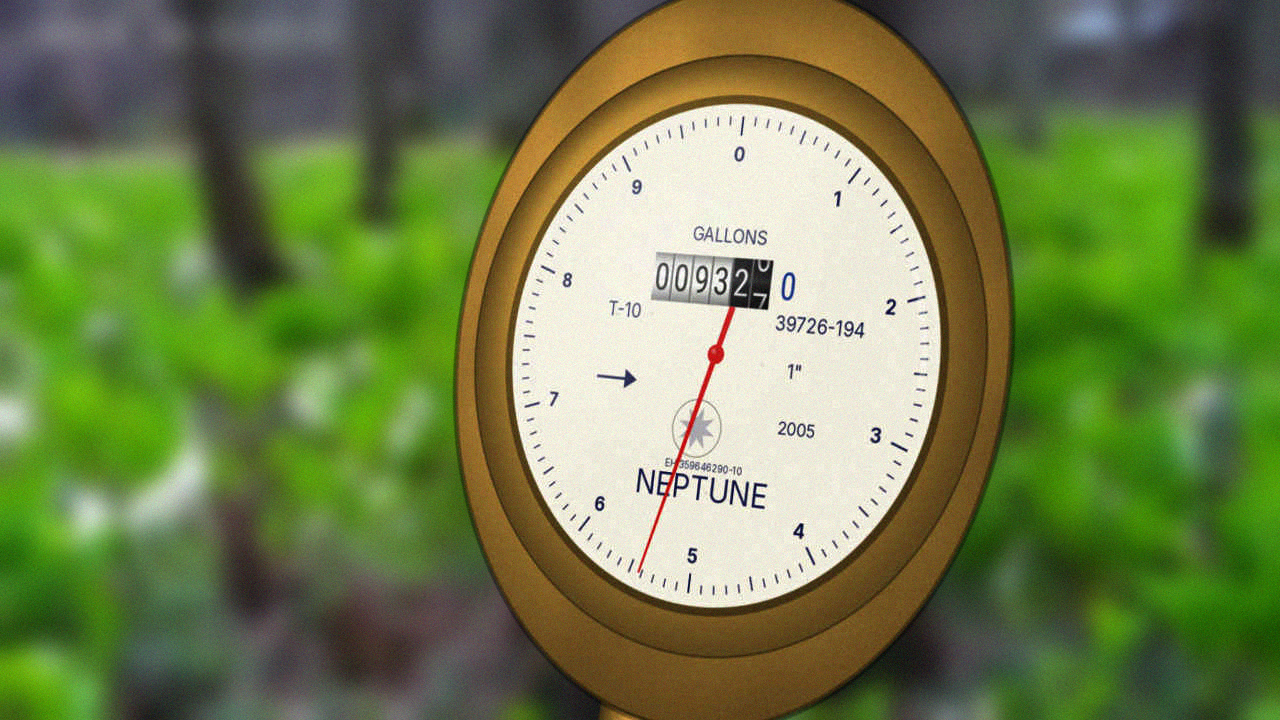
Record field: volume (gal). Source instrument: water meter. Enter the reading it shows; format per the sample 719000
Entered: 93265.4
